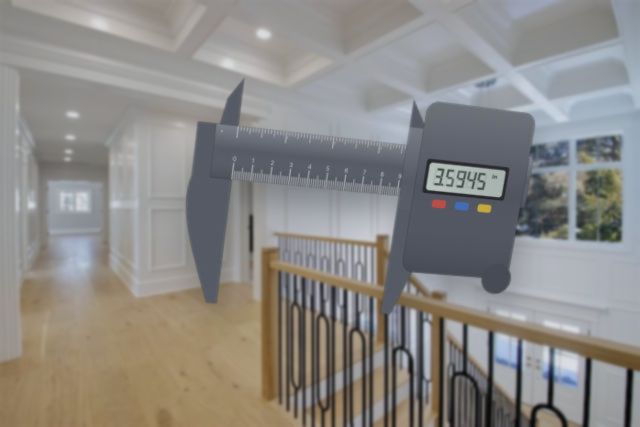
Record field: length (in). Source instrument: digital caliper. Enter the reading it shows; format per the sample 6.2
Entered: 3.5945
